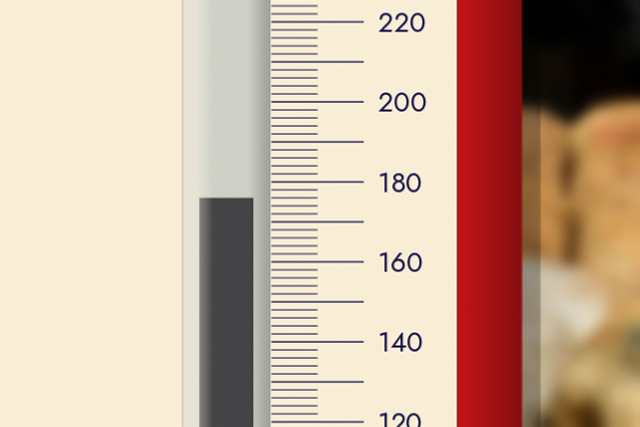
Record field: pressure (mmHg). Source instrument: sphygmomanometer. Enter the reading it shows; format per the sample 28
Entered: 176
